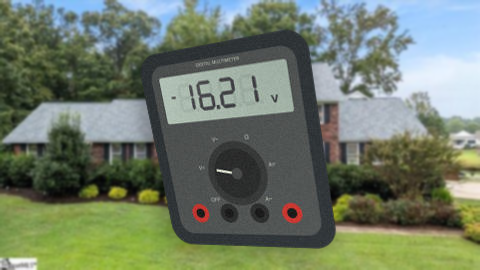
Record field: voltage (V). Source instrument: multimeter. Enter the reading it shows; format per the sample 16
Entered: -16.21
